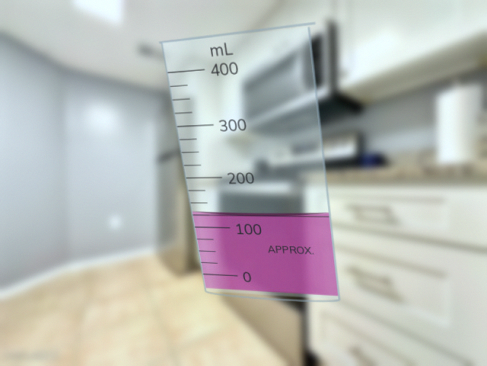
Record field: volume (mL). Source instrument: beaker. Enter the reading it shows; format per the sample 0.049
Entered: 125
